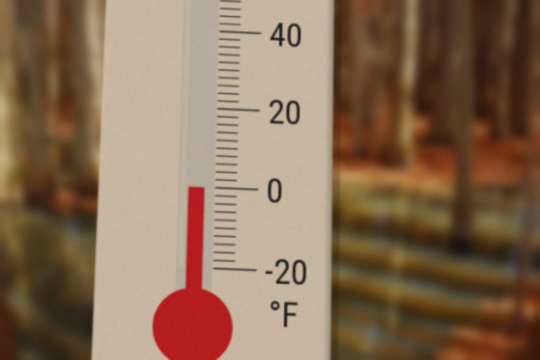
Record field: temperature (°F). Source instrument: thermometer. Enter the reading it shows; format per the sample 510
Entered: 0
